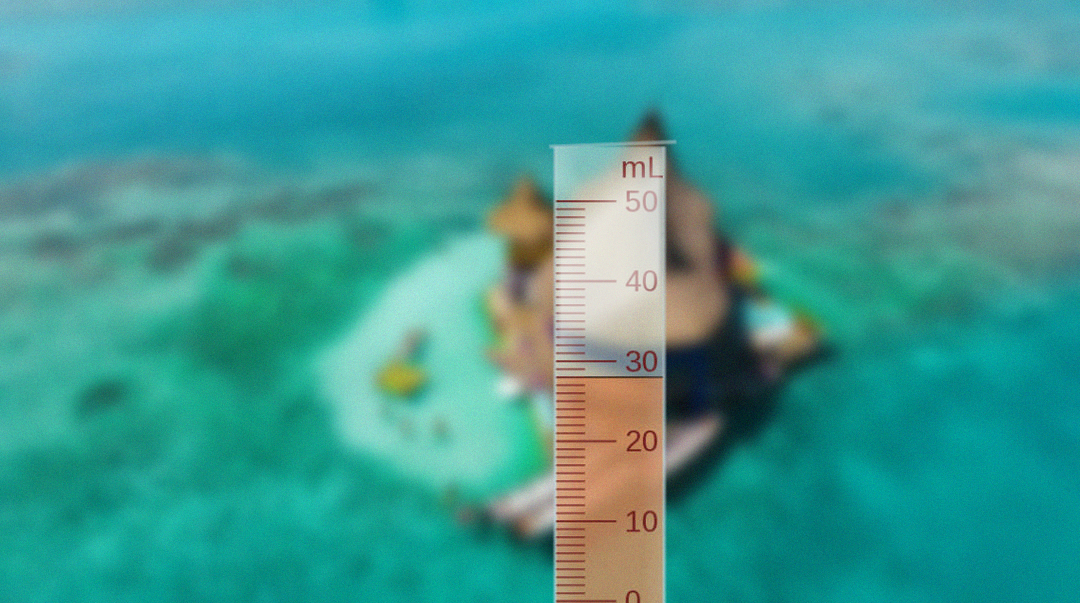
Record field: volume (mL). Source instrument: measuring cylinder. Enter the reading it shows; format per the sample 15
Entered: 28
